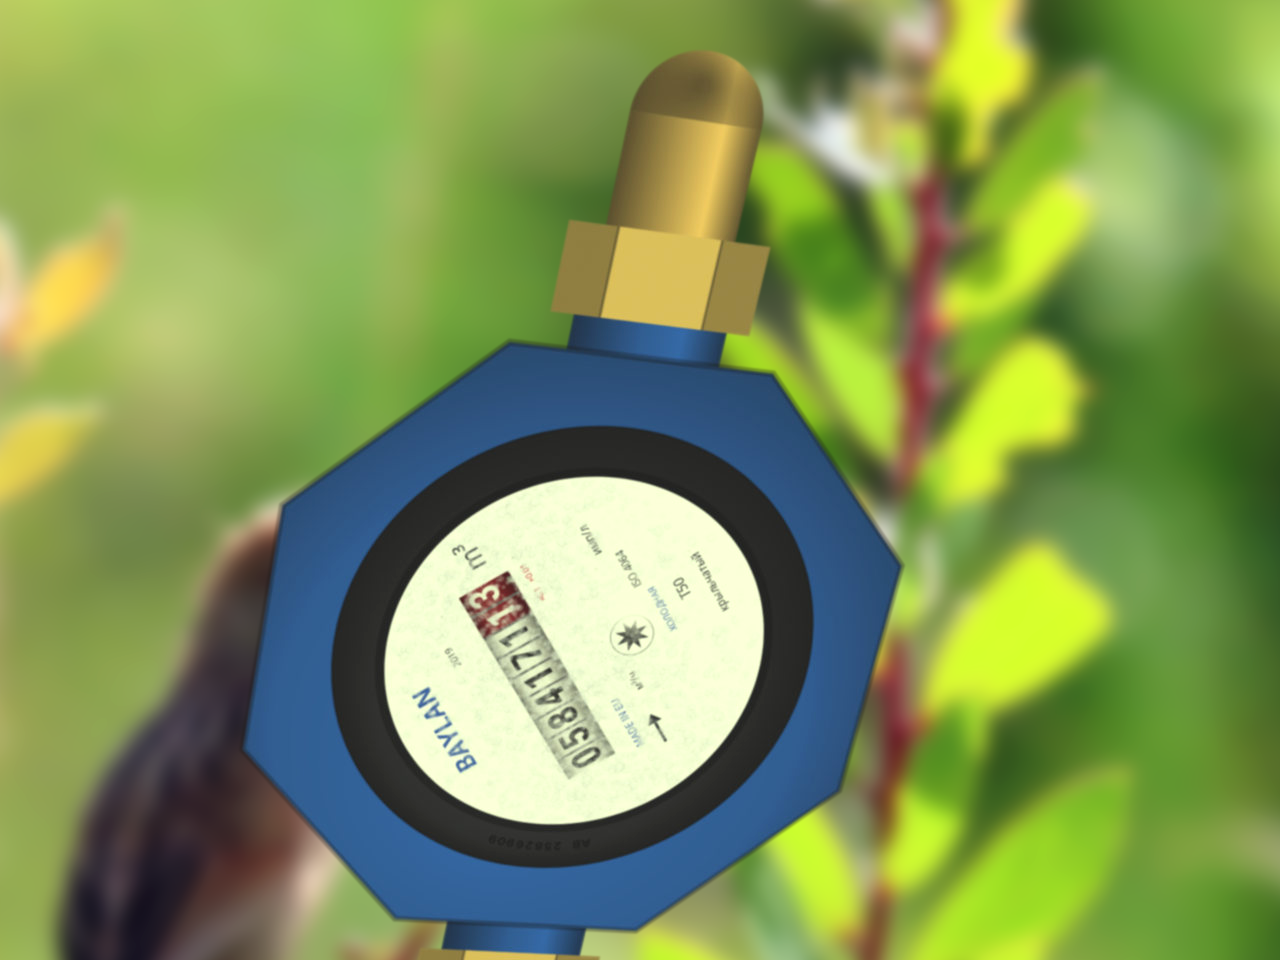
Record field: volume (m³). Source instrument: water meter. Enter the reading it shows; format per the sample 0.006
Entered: 584171.13
